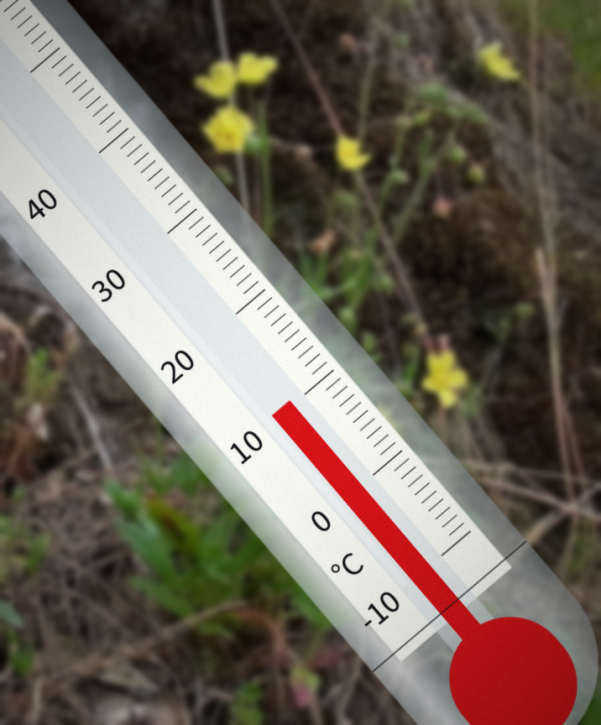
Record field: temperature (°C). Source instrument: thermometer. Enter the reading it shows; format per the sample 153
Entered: 10.5
